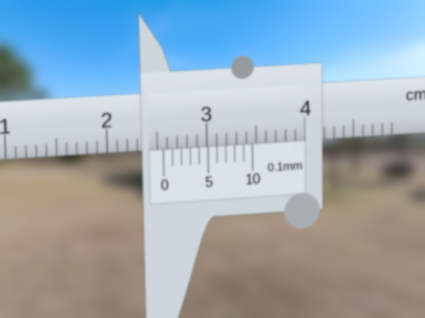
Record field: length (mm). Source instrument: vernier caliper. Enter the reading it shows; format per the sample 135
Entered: 25.6
